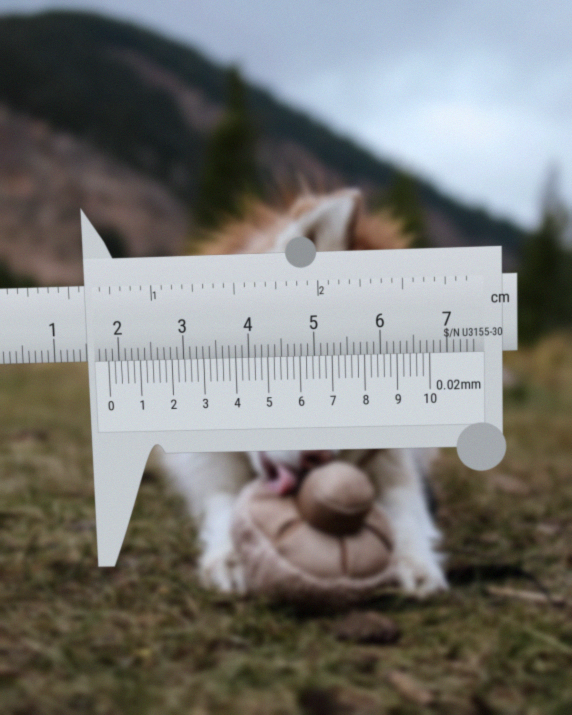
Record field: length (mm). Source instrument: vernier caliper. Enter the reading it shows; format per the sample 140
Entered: 18.4
